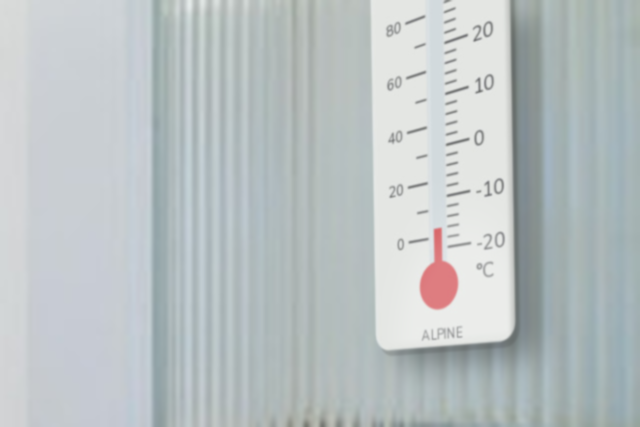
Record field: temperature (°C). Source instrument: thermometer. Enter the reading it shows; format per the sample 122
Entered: -16
